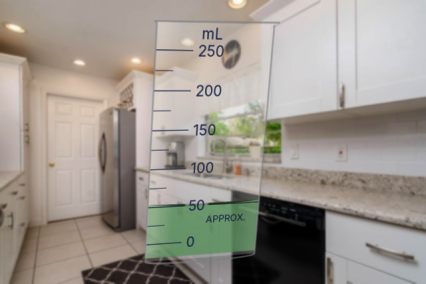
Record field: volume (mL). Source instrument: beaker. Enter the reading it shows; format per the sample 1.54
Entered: 50
